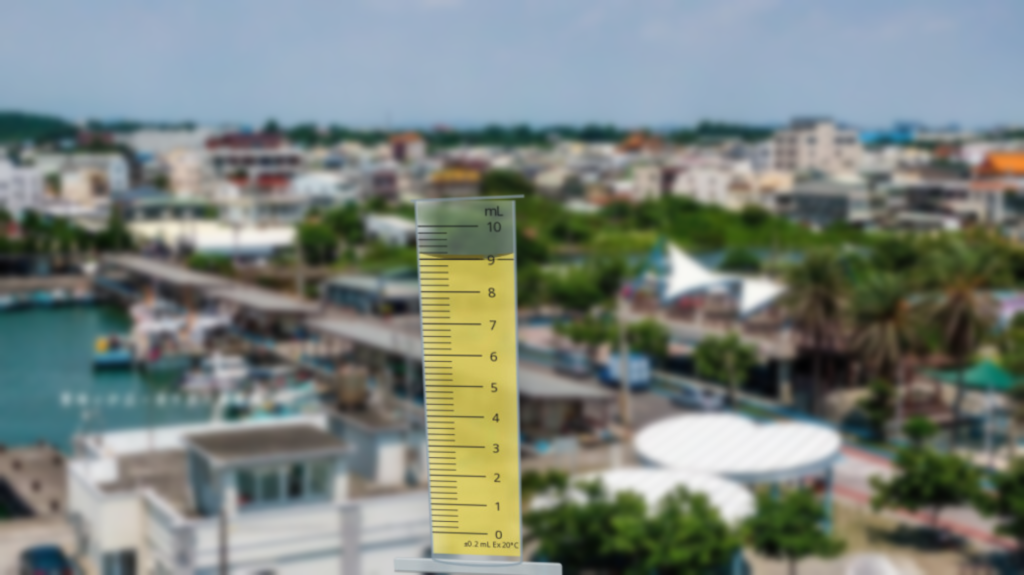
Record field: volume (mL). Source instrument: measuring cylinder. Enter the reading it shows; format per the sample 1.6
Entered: 9
